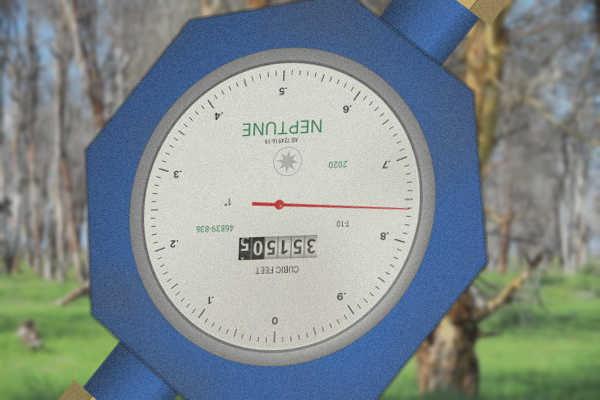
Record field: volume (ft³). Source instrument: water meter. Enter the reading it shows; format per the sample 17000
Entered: 351504.76
